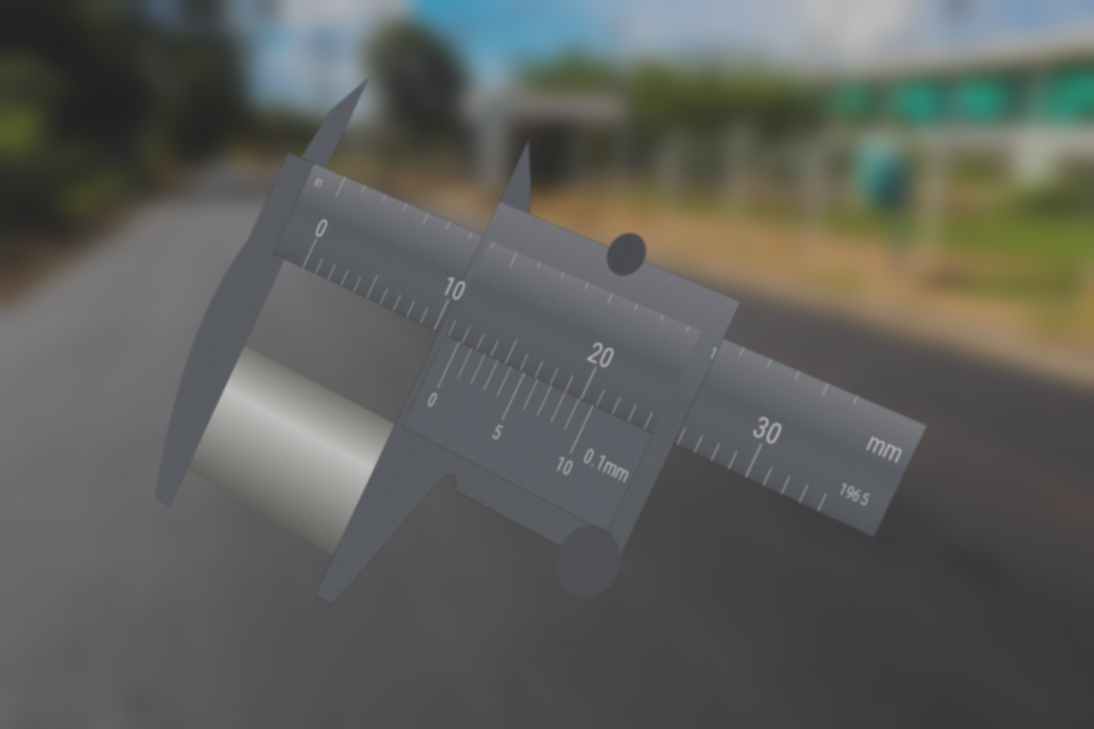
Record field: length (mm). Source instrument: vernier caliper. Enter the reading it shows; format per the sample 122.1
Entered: 11.8
